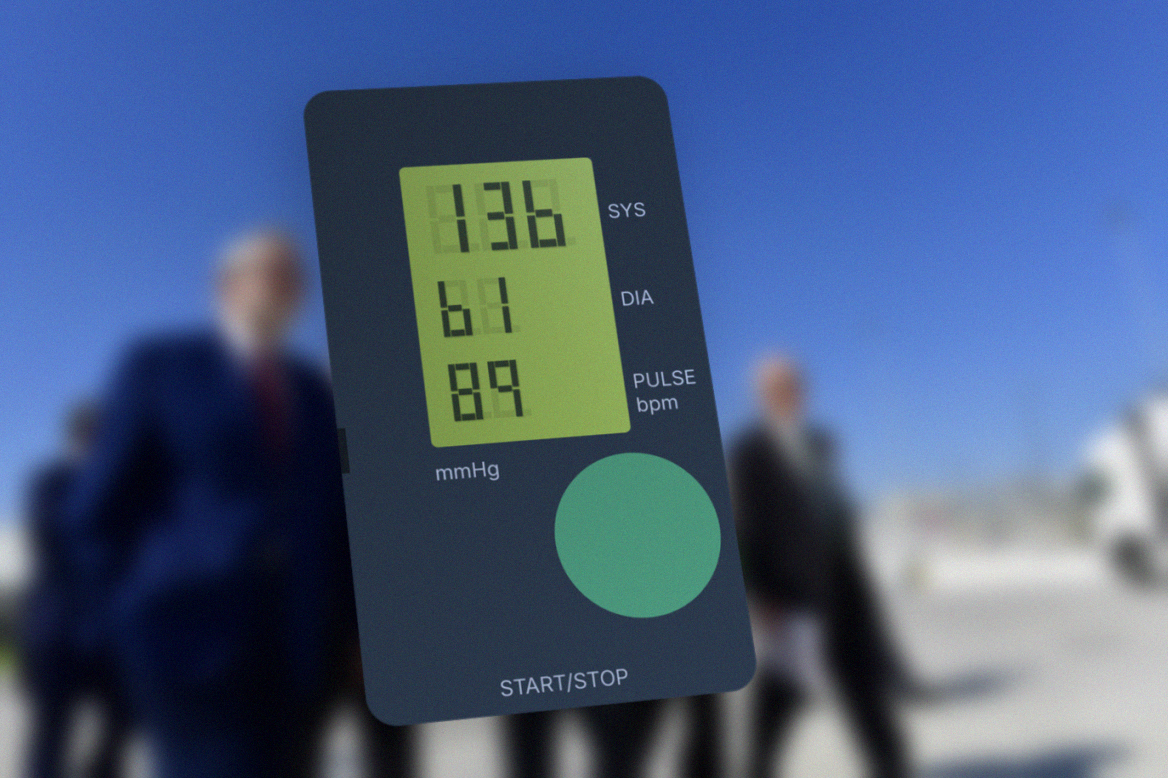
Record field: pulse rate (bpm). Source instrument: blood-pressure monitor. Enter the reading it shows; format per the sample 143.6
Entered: 89
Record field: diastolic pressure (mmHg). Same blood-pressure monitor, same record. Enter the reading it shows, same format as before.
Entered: 61
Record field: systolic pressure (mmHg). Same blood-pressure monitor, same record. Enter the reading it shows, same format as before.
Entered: 136
